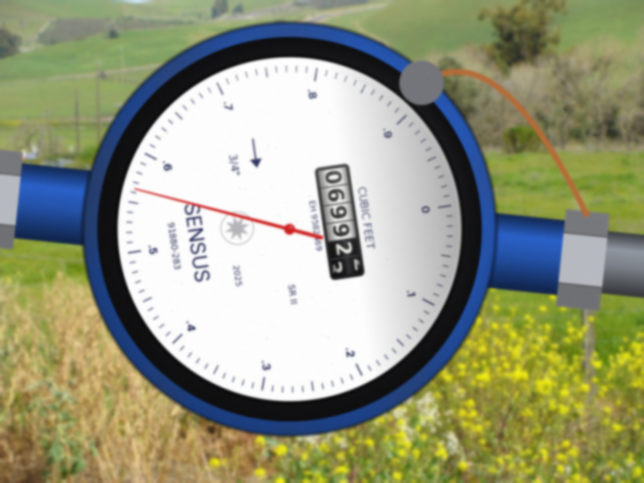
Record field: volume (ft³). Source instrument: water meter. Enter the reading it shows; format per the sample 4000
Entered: 69922.56
